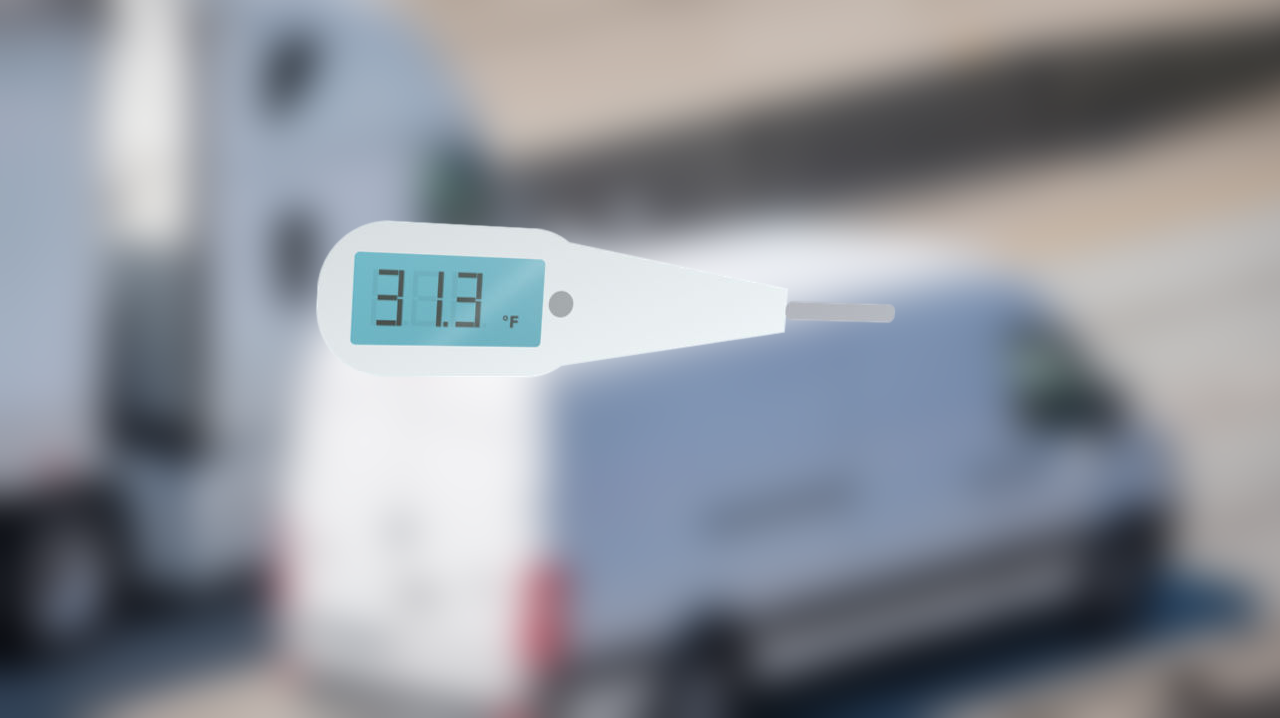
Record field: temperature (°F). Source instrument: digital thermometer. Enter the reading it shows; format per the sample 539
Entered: 31.3
